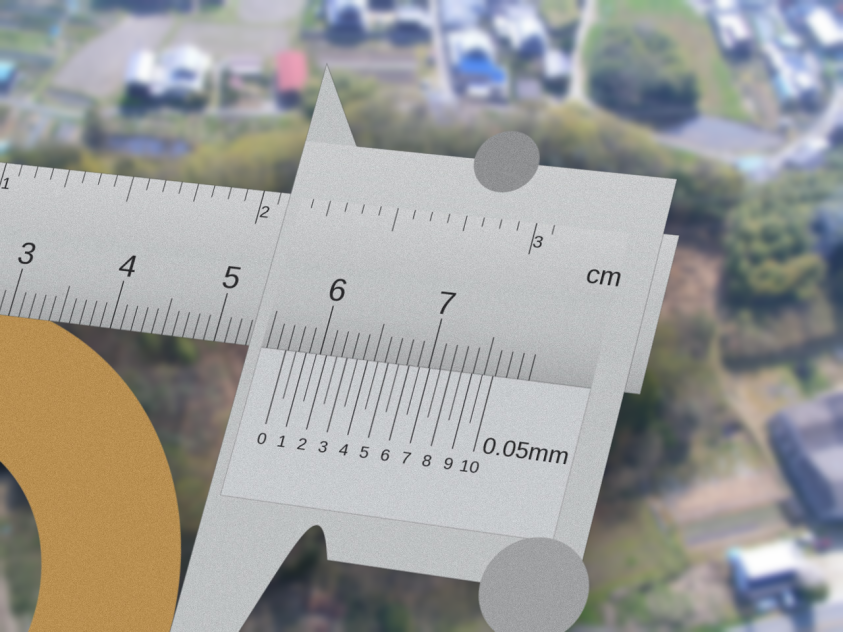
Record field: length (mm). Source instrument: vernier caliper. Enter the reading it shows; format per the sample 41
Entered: 56.8
